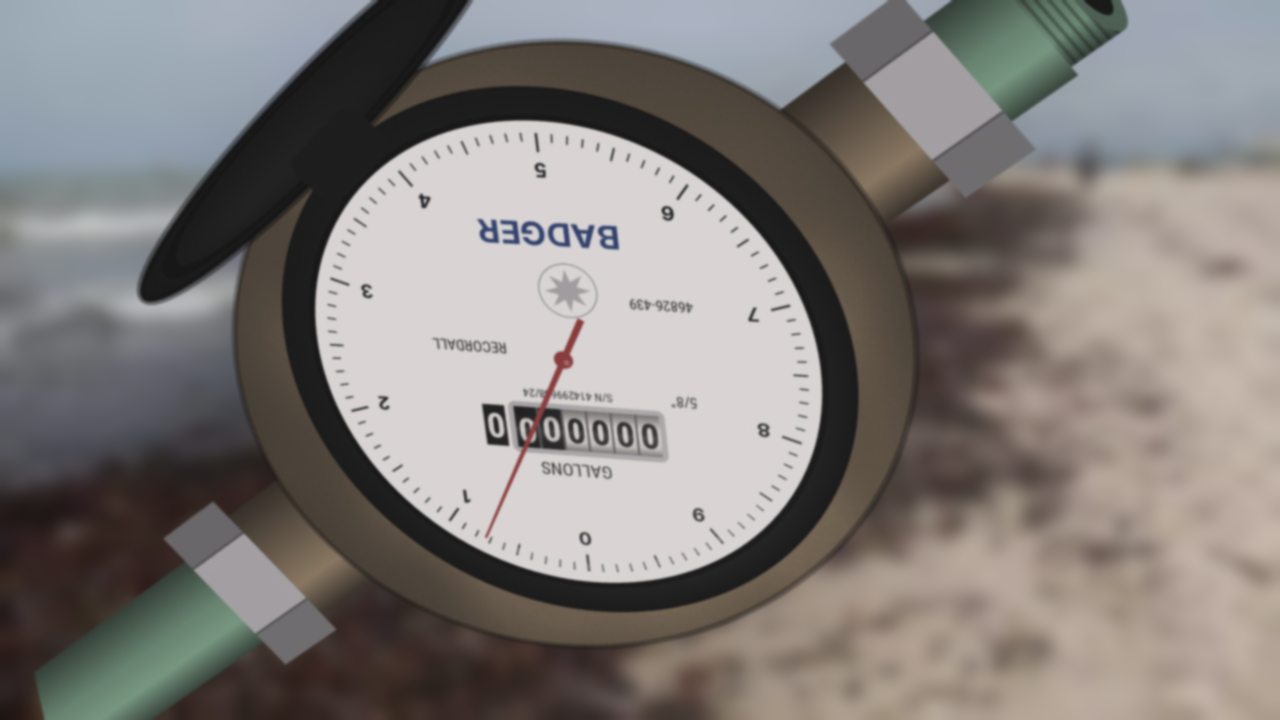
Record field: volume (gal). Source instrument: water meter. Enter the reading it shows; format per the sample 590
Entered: 0.7
